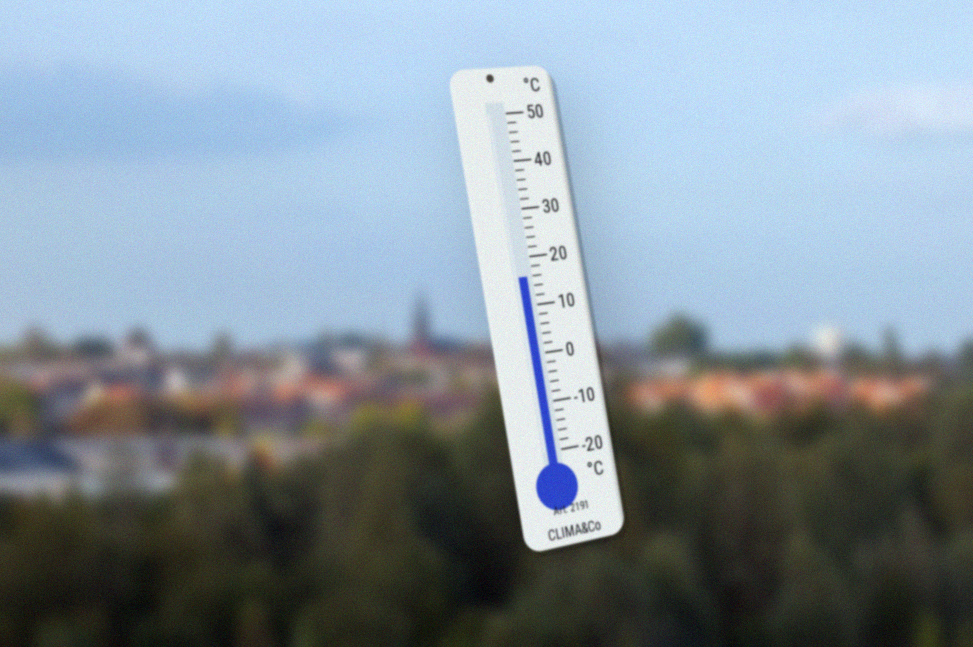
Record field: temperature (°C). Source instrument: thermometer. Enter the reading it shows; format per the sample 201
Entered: 16
